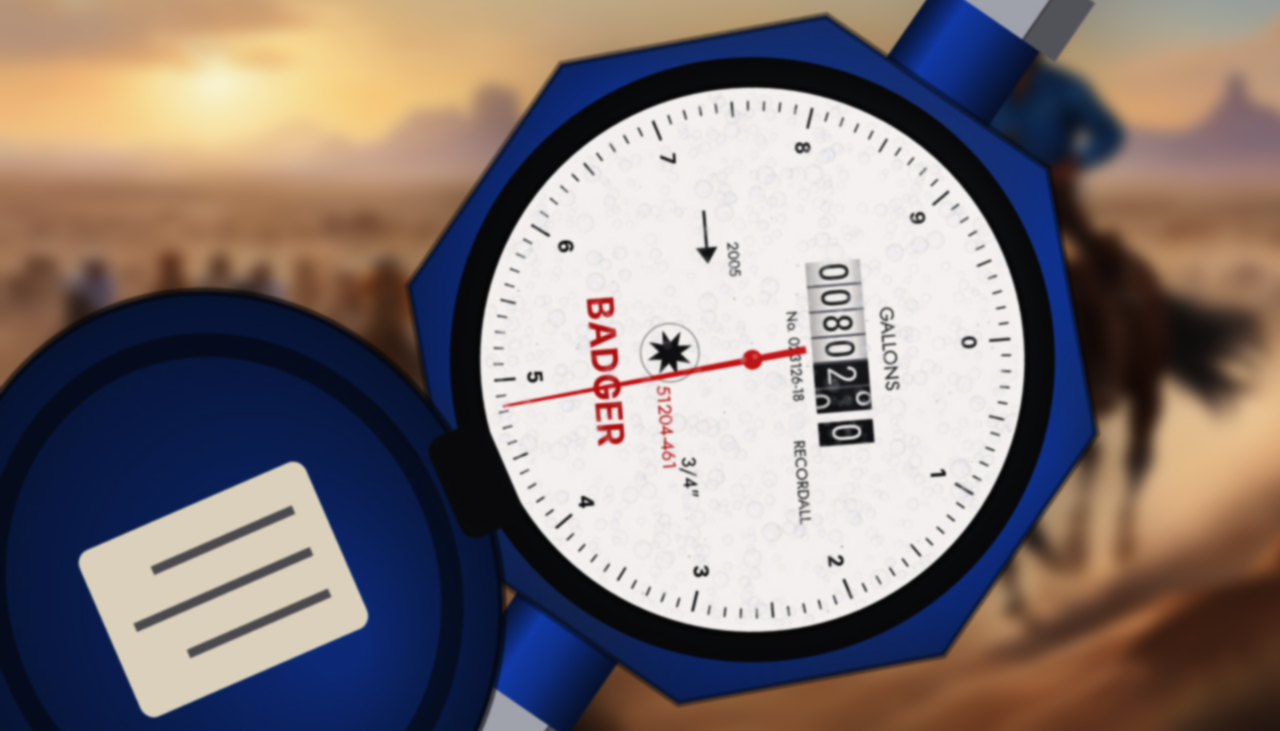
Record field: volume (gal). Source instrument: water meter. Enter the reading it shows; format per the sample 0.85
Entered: 80284.8
